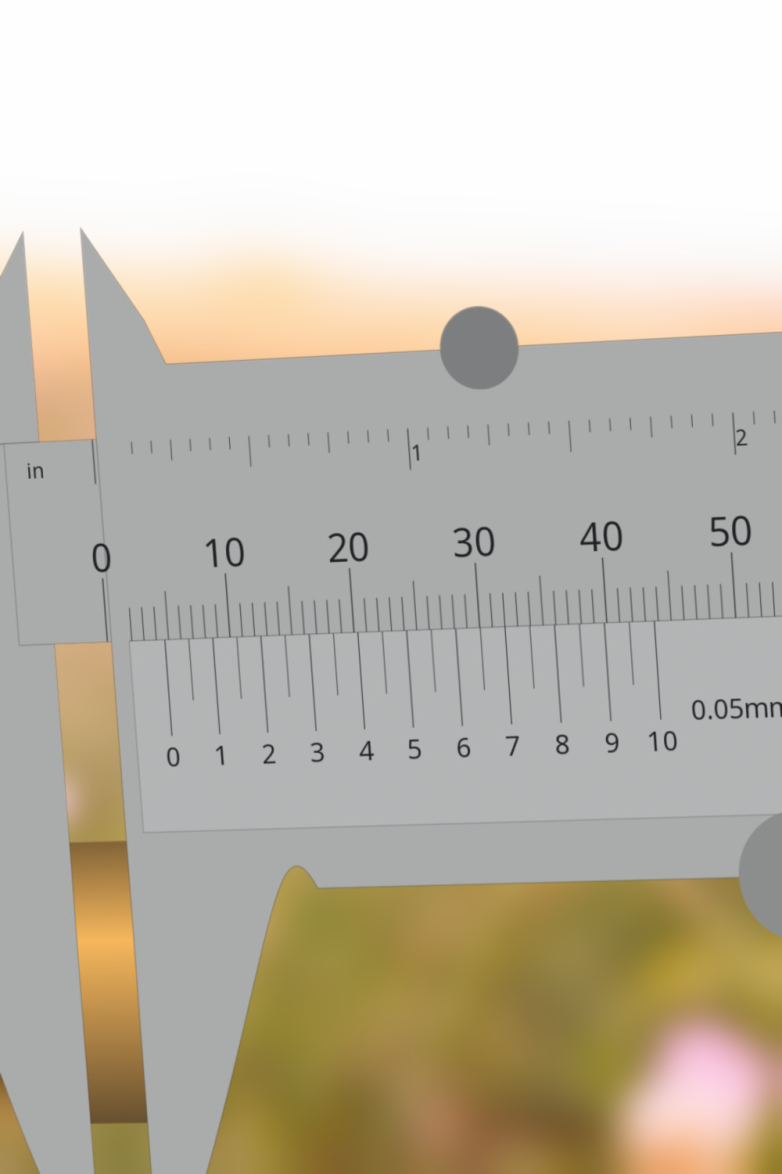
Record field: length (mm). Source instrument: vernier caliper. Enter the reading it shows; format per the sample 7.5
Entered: 4.7
